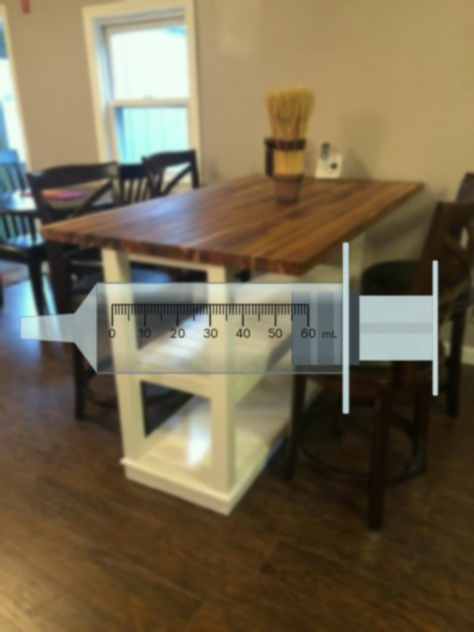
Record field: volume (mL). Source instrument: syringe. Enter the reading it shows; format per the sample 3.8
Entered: 55
